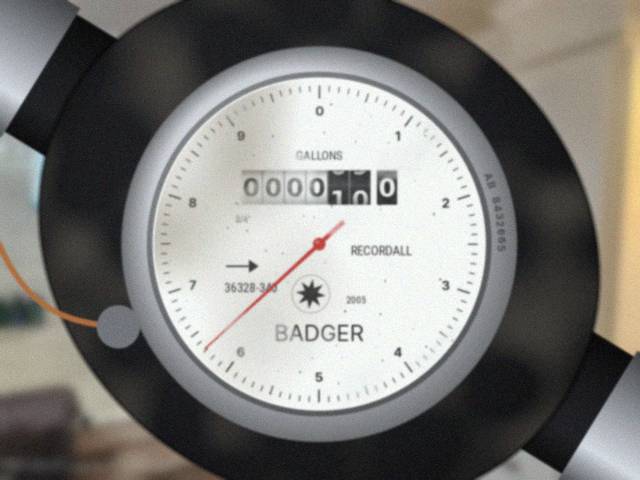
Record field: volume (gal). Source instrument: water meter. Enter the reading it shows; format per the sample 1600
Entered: 96.3
